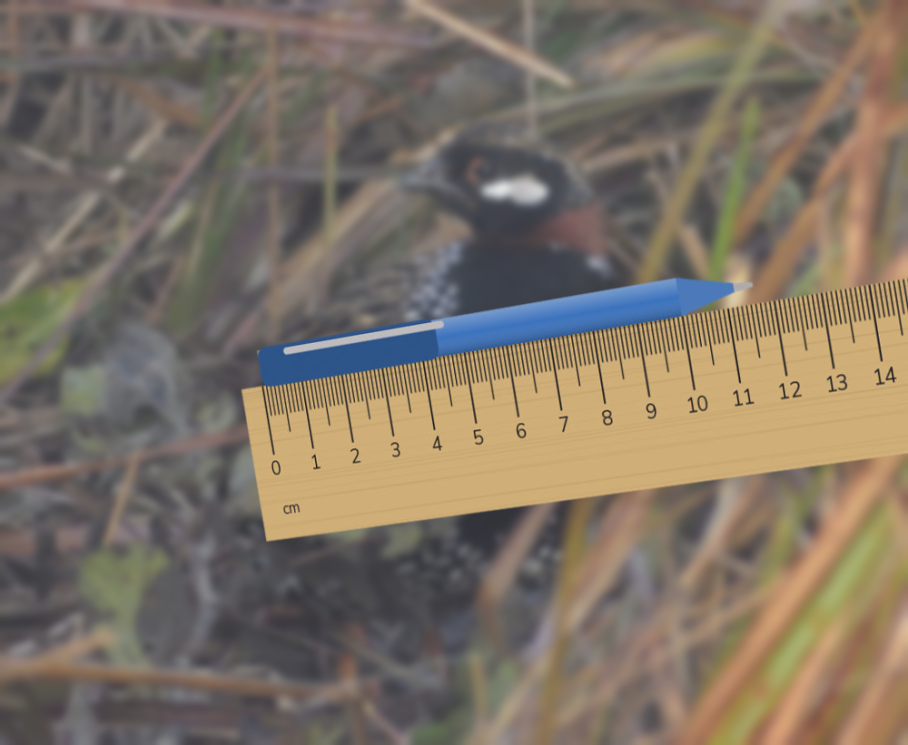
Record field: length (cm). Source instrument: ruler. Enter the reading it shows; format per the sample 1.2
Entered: 11.6
